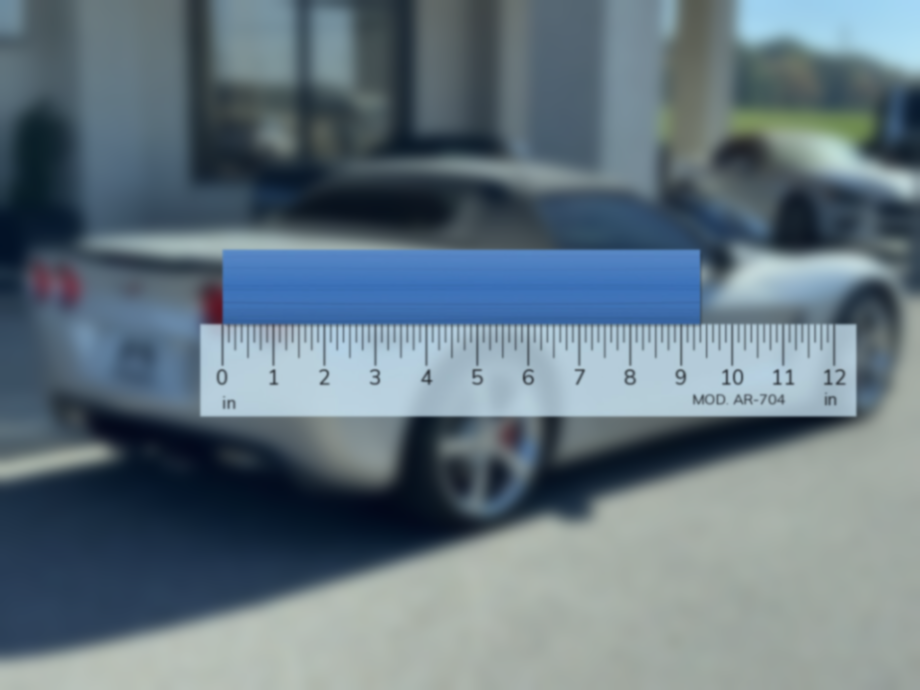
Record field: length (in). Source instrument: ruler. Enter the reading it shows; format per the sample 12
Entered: 9.375
